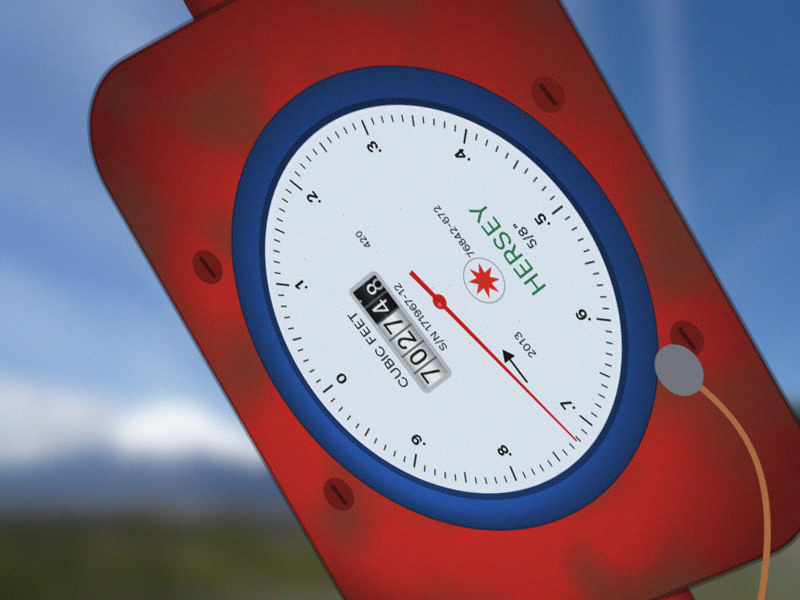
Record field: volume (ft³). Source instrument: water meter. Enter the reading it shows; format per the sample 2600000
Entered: 702747.72
